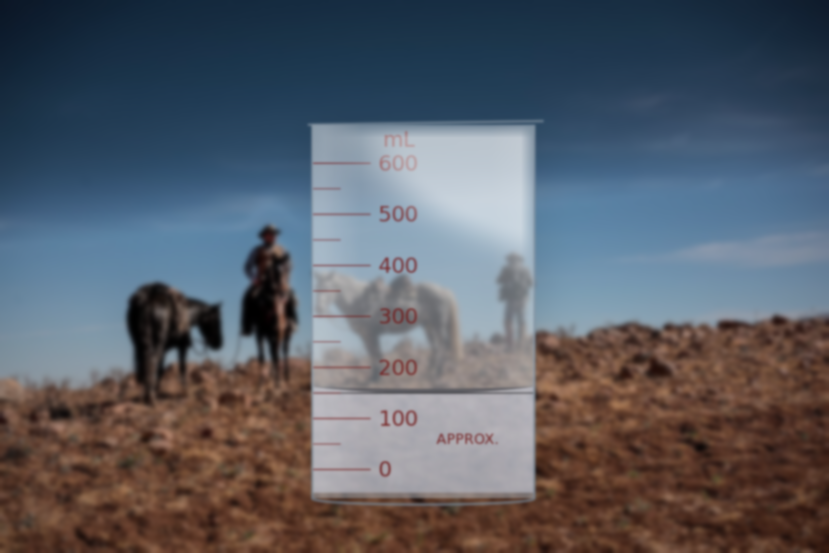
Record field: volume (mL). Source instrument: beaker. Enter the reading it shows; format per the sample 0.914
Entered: 150
